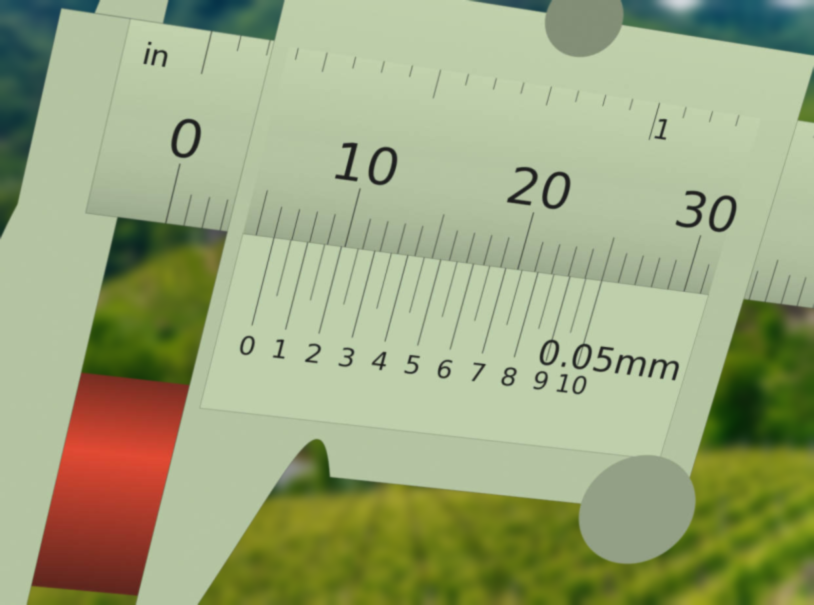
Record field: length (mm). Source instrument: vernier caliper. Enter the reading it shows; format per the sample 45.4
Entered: 6.0
